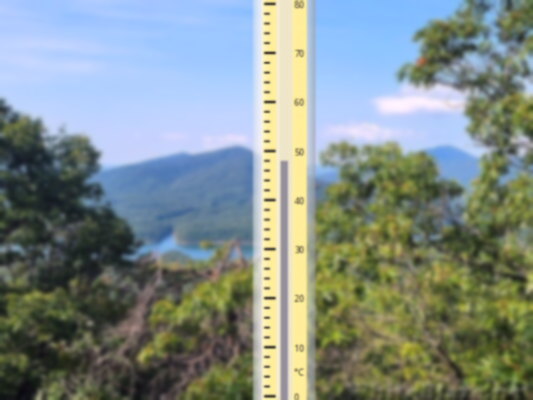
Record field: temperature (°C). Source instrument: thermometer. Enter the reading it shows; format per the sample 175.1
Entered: 48
